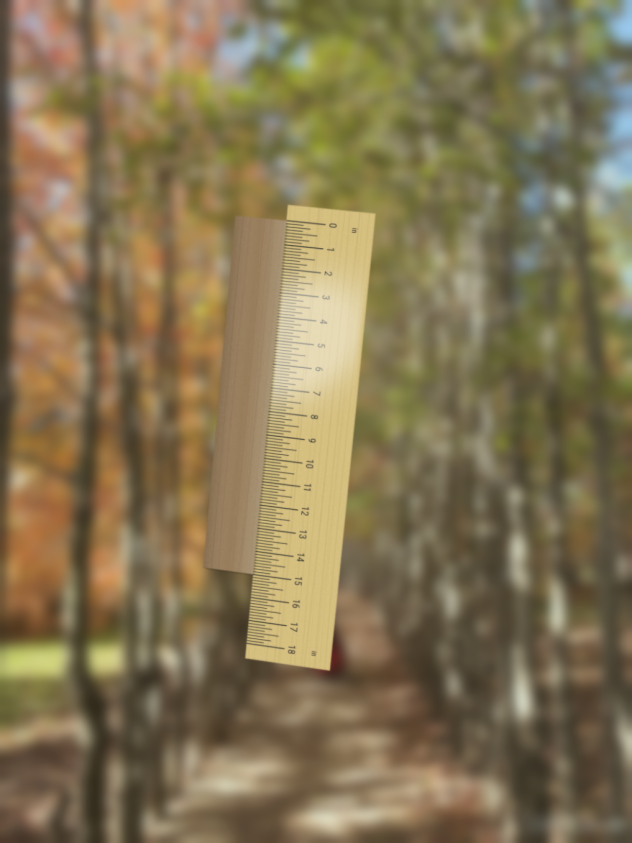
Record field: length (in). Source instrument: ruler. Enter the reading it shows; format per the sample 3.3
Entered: 15
